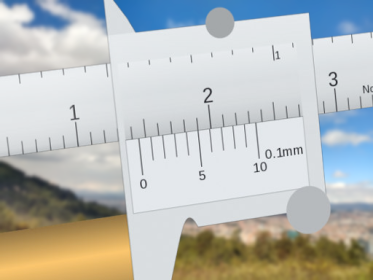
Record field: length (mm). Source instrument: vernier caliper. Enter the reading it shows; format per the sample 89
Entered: 14.5
